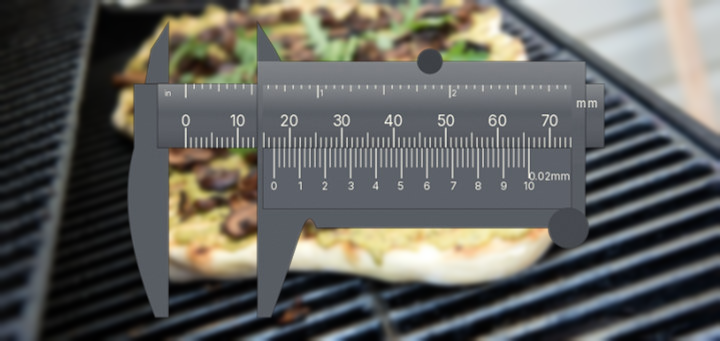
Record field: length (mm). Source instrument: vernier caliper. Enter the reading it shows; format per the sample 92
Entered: 17.0
